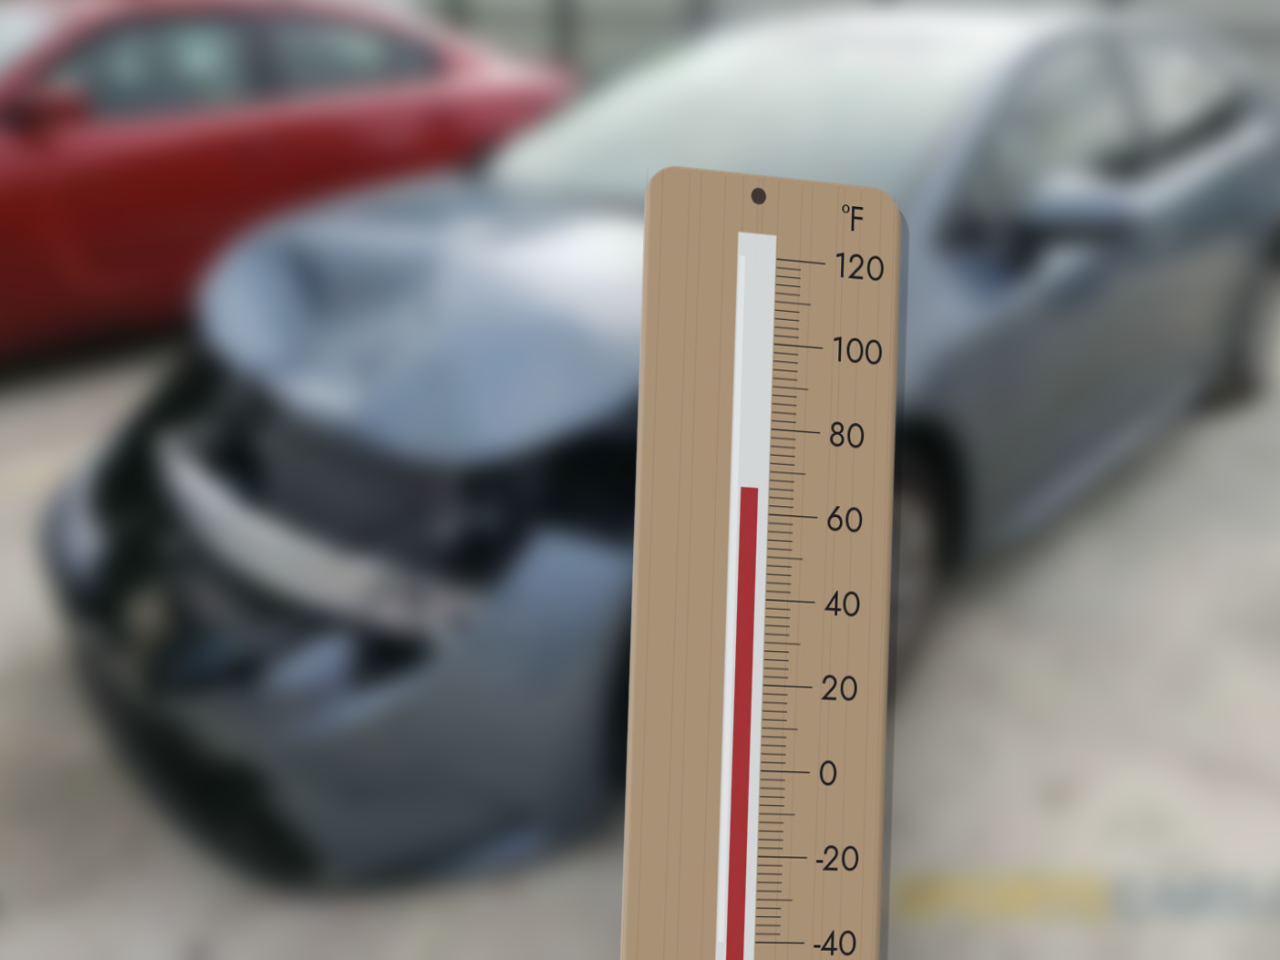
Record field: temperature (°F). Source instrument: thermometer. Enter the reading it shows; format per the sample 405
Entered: 66
